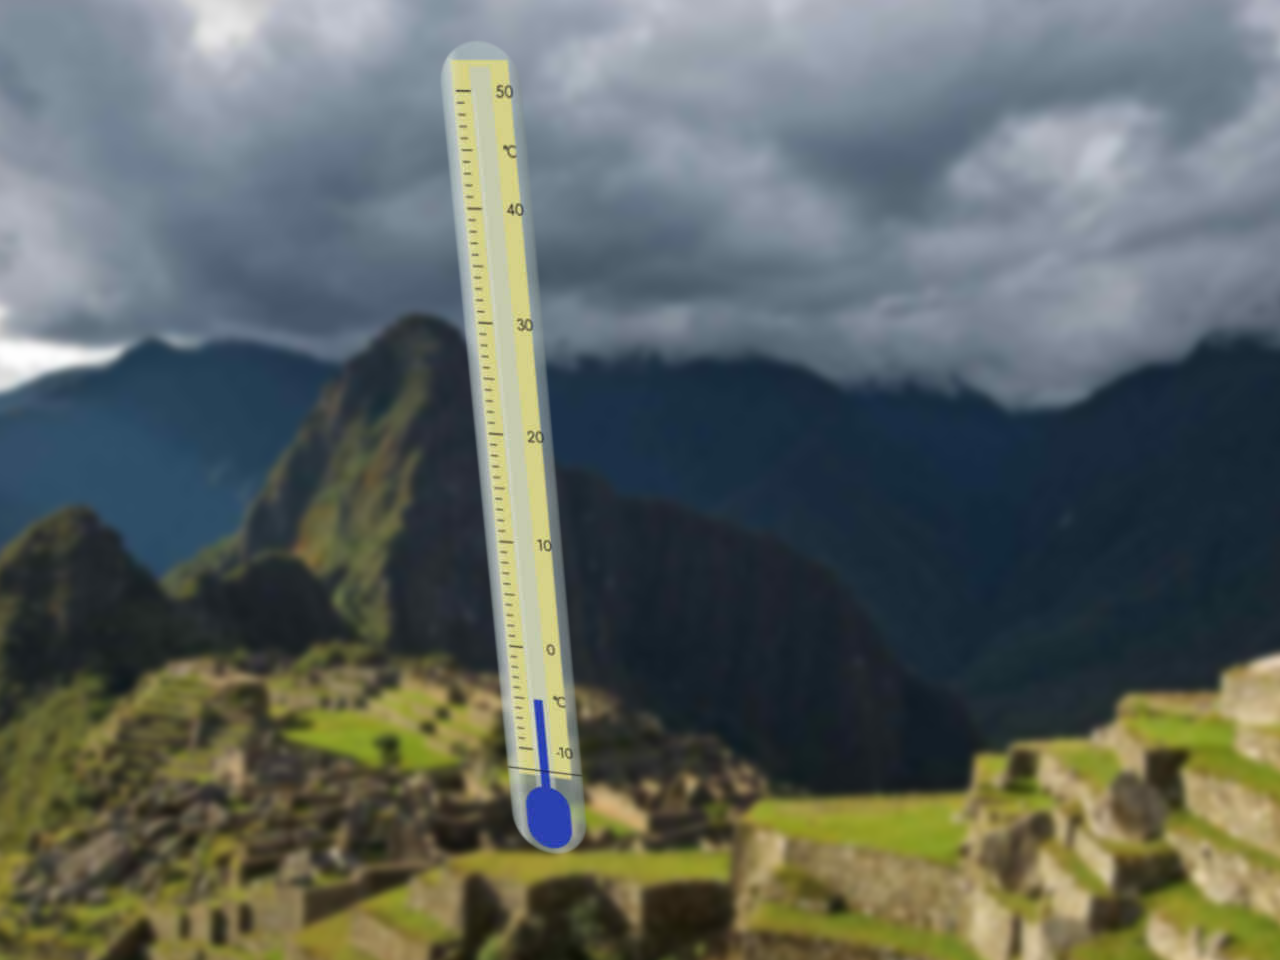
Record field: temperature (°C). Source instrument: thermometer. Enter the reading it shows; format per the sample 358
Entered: -5
